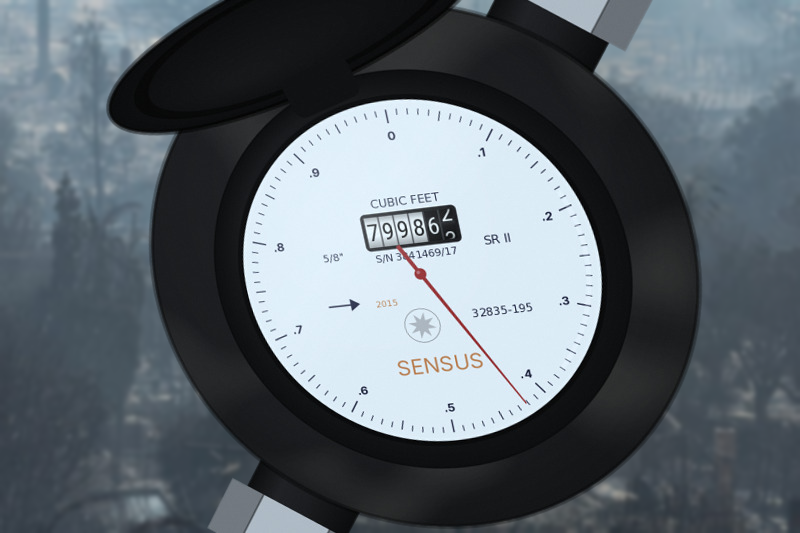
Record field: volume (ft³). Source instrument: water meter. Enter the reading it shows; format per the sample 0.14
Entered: 799862.42
